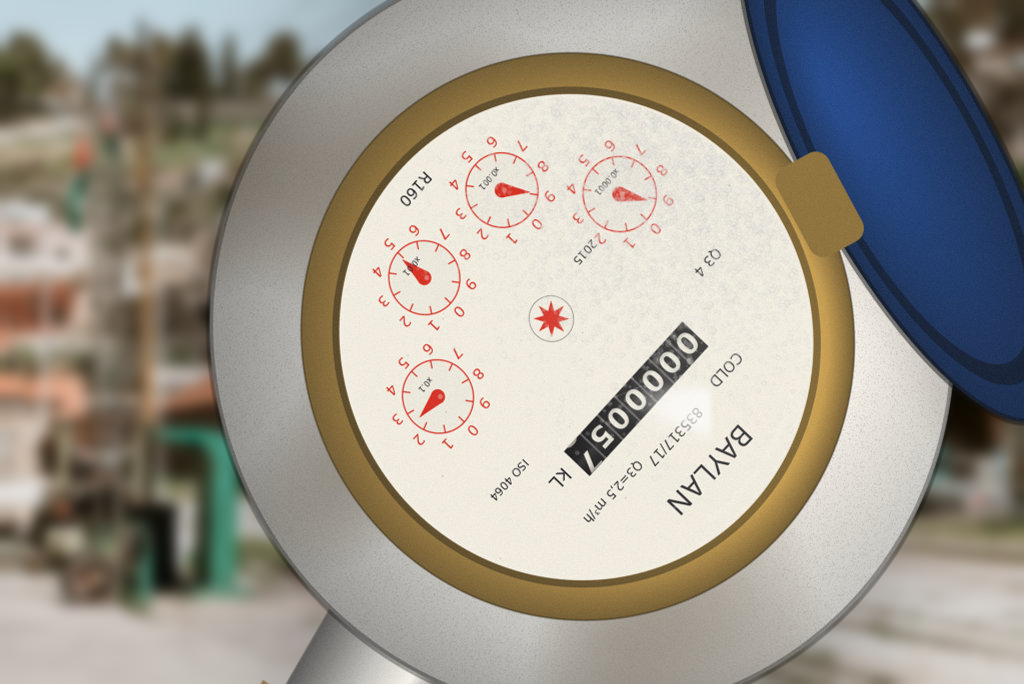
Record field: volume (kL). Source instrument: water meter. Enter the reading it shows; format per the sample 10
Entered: 57.2489
